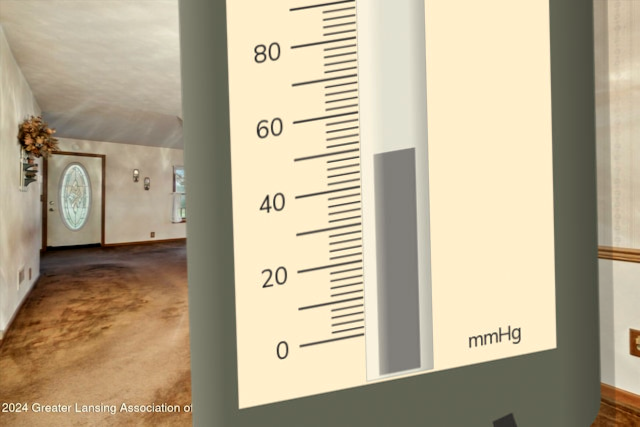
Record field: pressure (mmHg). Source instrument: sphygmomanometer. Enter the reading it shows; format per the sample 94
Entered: 48
